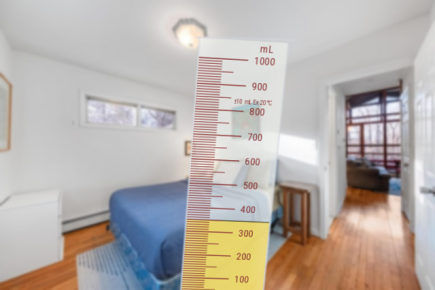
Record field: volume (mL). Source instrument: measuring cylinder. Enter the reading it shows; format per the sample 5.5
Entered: 350
